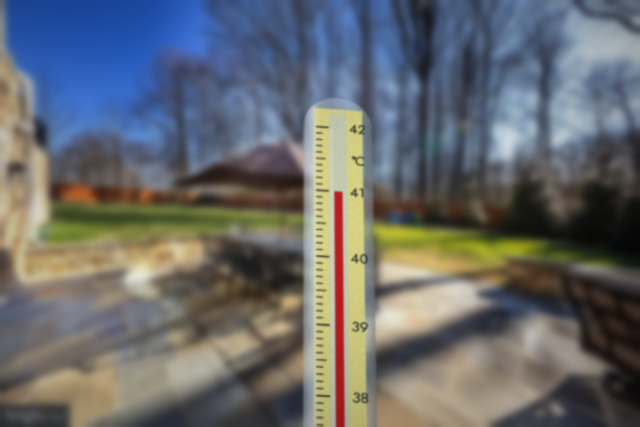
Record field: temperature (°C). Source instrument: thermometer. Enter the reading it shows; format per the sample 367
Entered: 41
